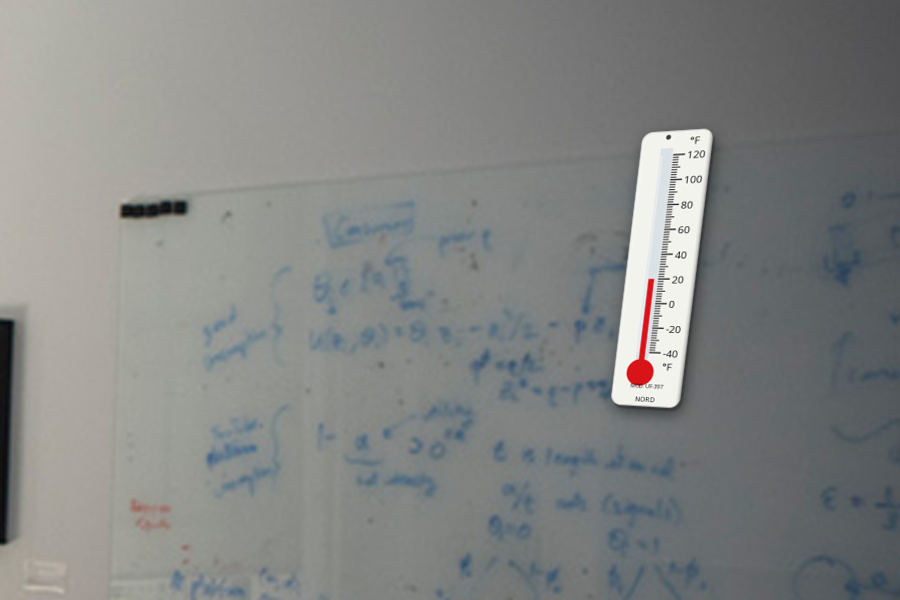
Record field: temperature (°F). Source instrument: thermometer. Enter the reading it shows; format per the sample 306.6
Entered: 20
